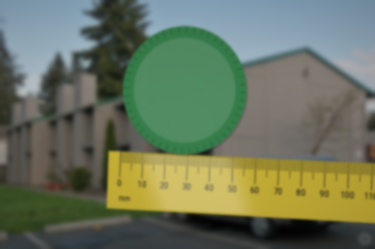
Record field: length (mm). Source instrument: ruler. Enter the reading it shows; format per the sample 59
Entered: 55
